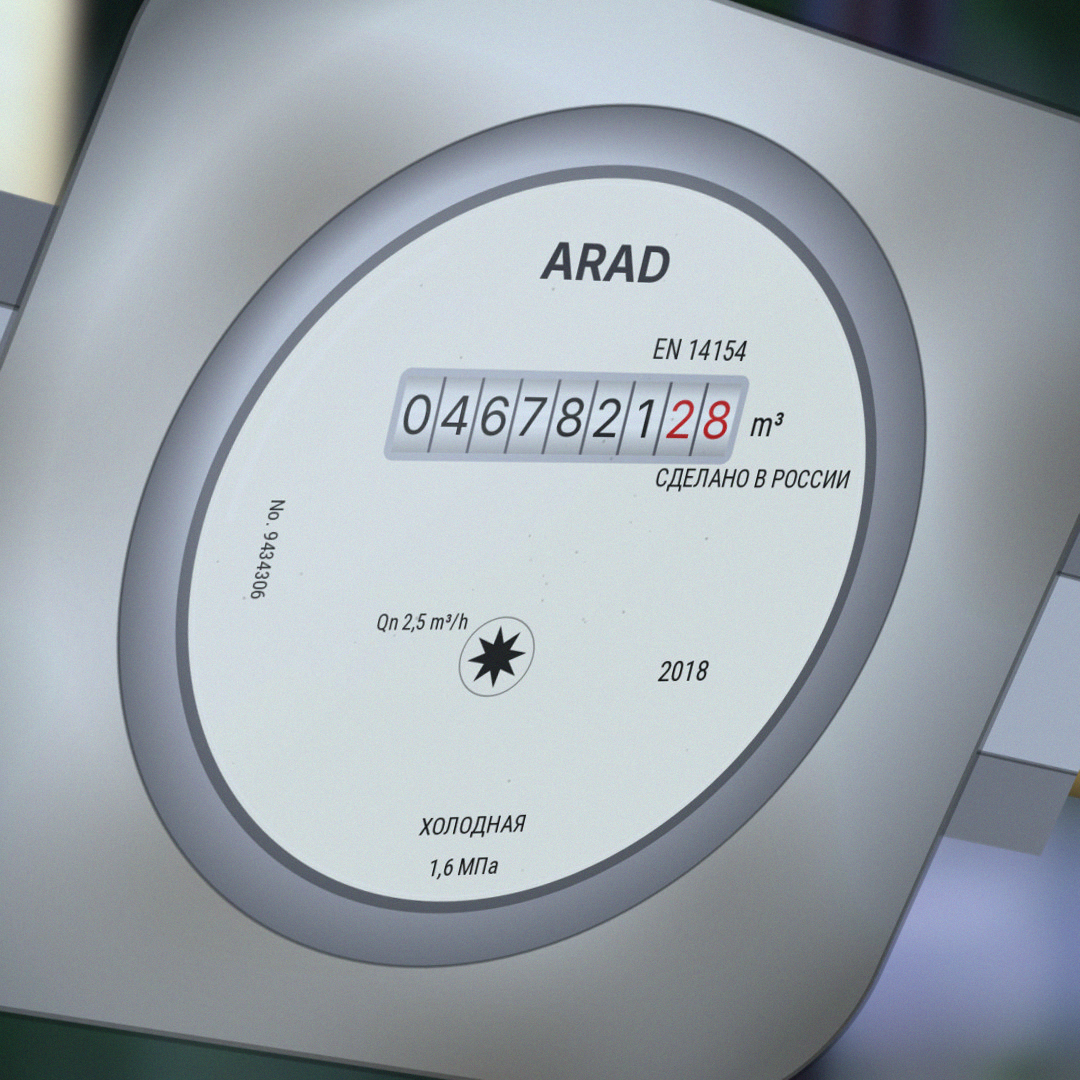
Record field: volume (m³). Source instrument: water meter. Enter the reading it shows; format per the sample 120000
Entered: 467821.28
